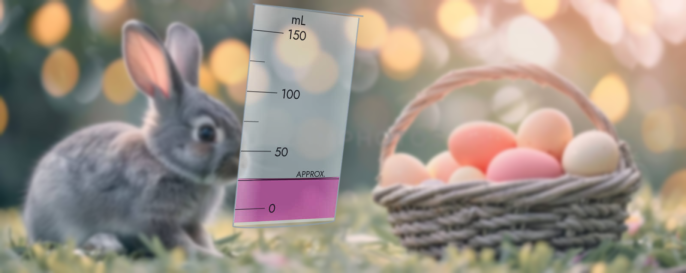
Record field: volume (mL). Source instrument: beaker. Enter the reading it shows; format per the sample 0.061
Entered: 25
